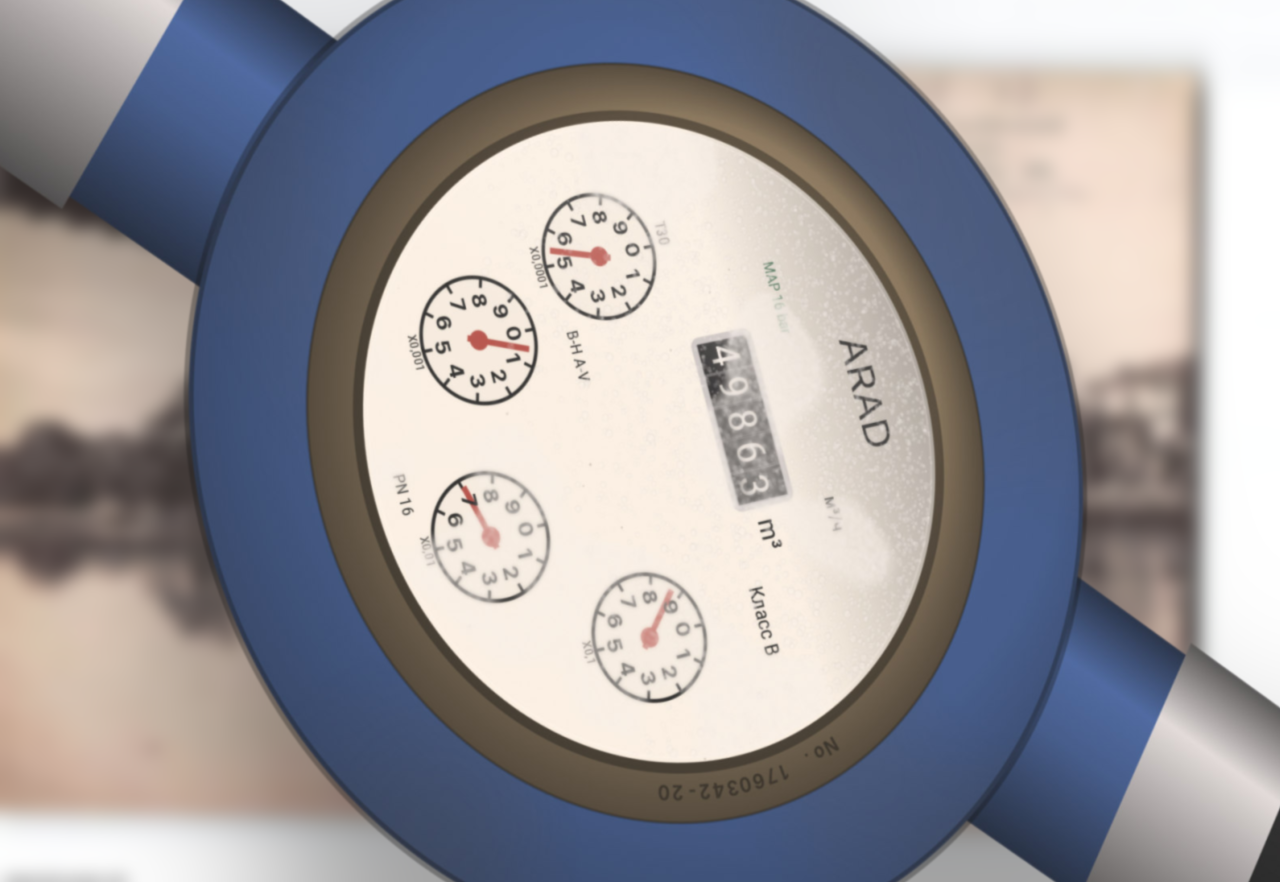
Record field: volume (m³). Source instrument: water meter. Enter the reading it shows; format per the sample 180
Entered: 49862.8705
